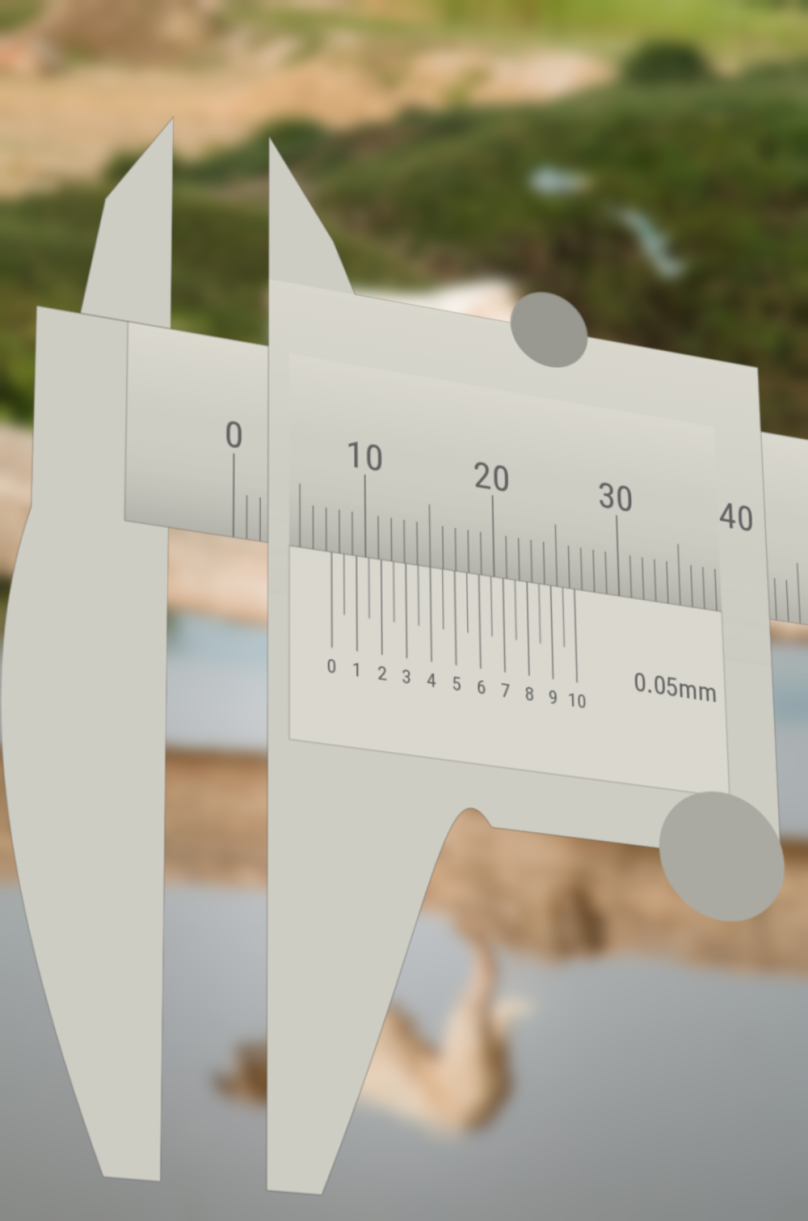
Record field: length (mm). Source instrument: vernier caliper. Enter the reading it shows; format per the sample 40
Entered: 7.4
